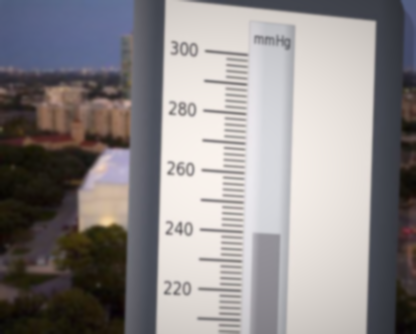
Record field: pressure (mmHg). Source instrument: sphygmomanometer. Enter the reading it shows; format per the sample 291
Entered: 240
